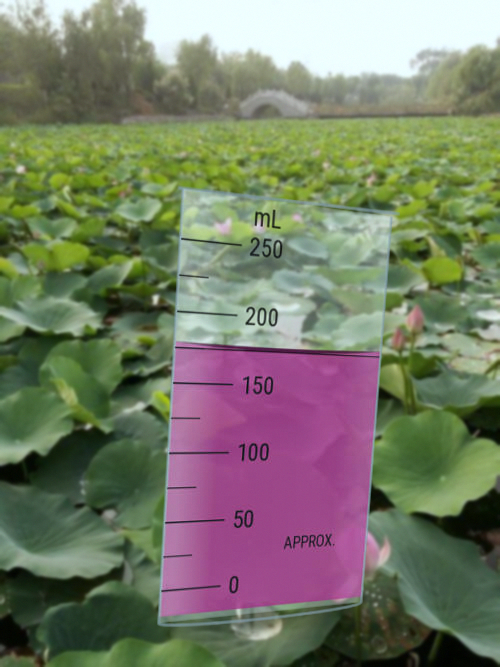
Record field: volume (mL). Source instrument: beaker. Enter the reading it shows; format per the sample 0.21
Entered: 175
